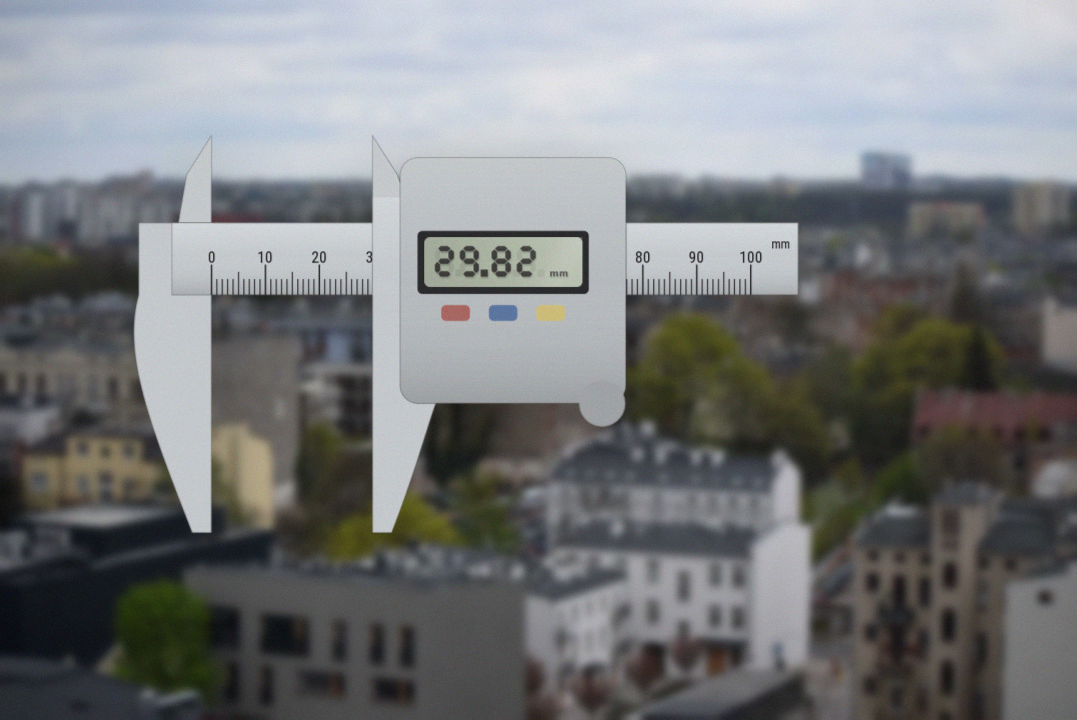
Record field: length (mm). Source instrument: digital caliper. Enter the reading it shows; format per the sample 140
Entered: 29.82
